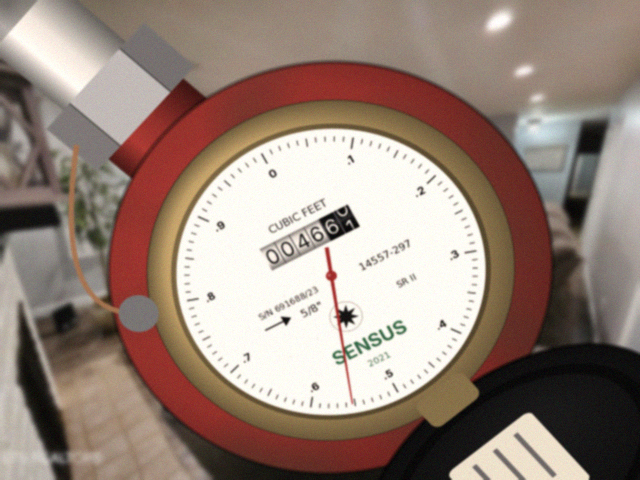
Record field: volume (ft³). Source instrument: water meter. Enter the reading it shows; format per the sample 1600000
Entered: 4660.55
